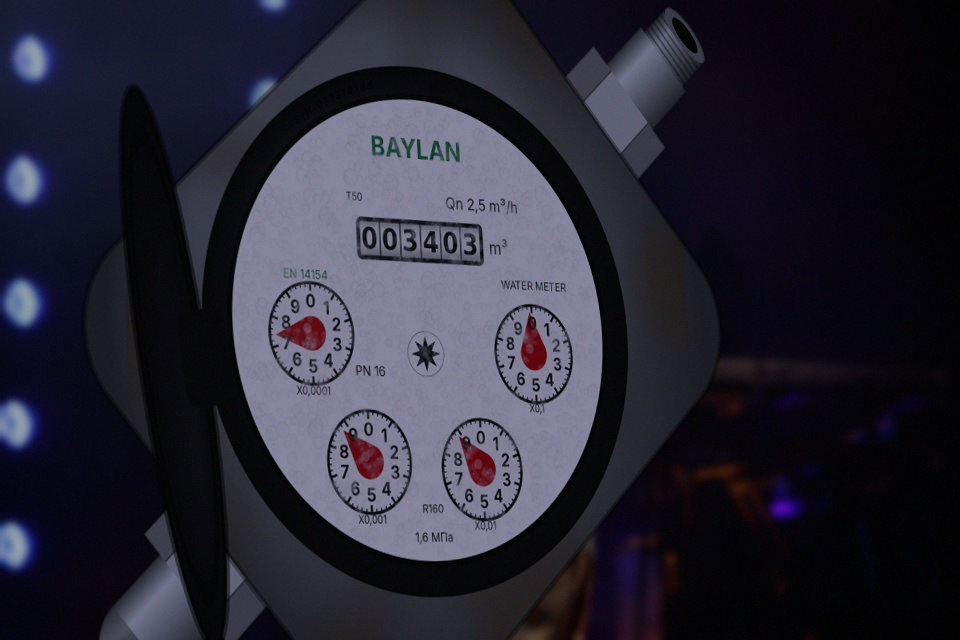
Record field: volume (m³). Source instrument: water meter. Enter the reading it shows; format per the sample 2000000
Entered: 3402.9887
